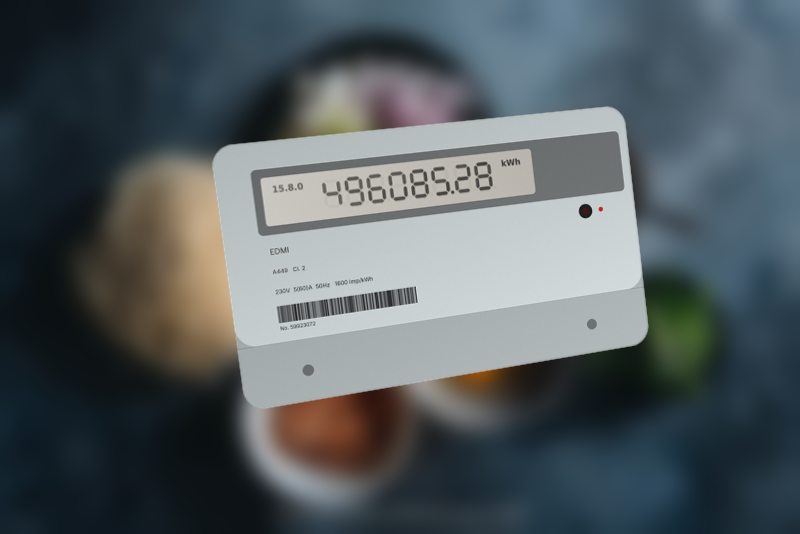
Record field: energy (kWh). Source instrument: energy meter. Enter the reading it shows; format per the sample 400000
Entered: 496085.28
